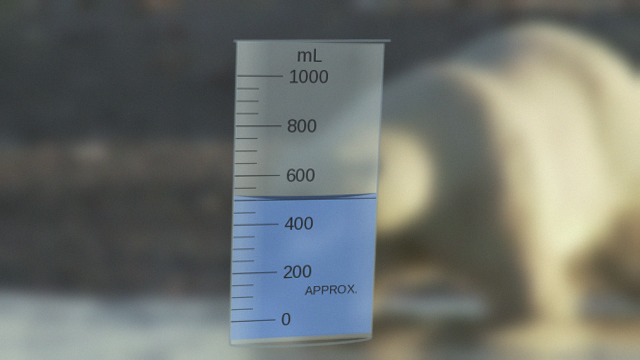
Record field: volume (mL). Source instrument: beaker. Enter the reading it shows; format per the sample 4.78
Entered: 500
